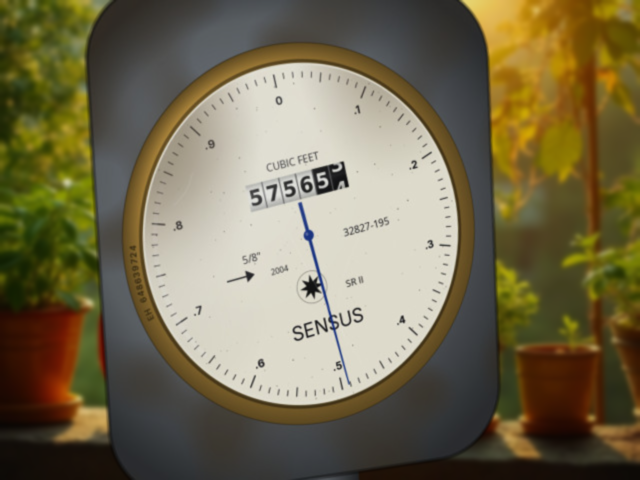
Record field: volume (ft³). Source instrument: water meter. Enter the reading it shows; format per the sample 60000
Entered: 575653.49
